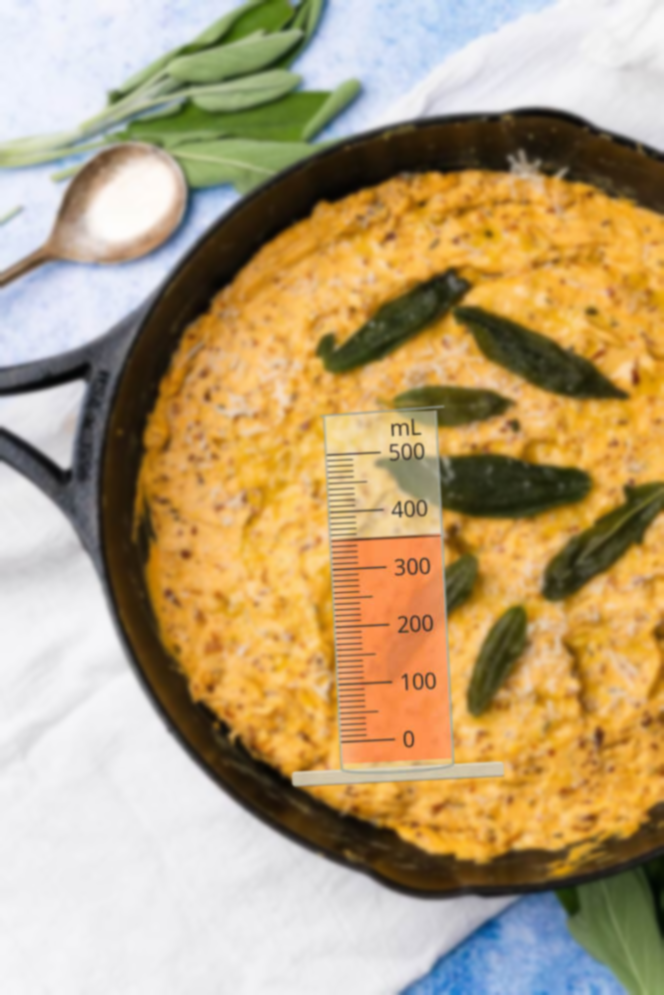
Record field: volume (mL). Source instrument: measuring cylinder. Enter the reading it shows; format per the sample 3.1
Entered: 350
